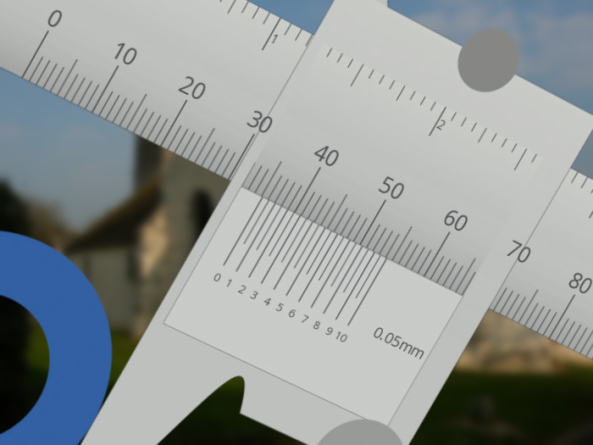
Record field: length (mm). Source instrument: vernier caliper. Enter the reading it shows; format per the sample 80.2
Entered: 35.2
